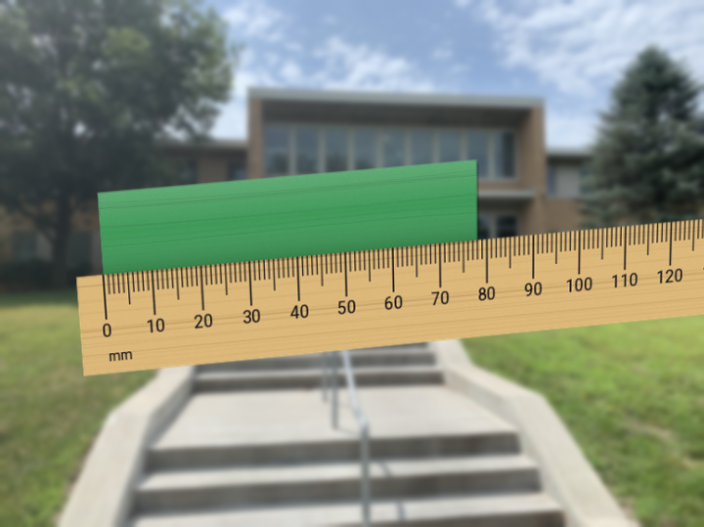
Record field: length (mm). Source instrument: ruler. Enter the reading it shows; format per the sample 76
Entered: 78
